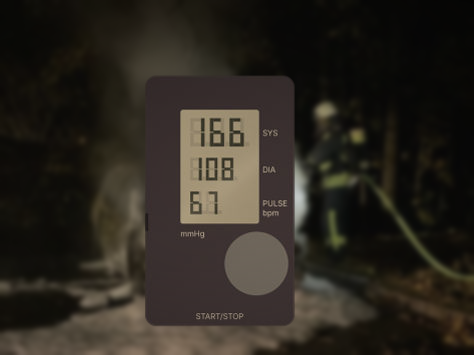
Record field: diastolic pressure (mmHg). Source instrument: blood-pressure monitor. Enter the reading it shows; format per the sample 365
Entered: 108
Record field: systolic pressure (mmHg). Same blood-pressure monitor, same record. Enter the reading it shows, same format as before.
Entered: 166
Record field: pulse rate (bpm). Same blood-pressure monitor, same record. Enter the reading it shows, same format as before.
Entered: 67
